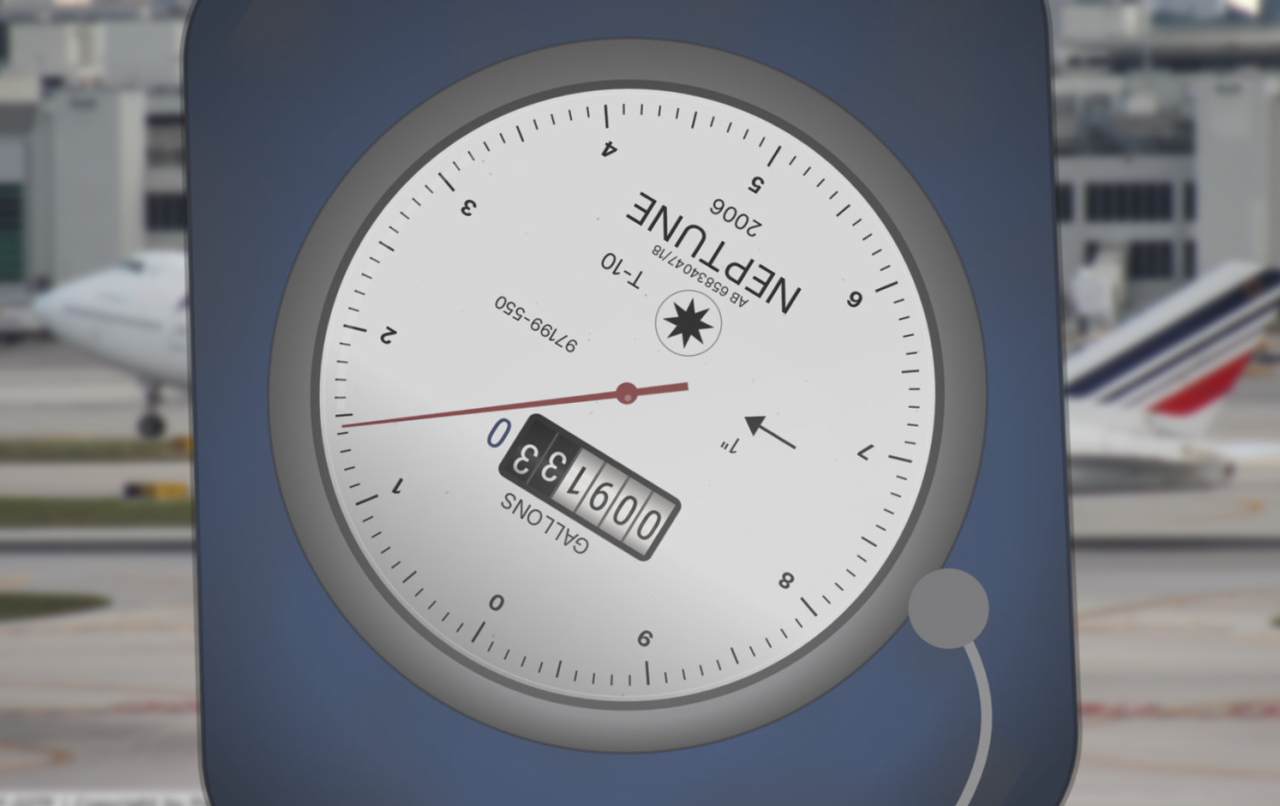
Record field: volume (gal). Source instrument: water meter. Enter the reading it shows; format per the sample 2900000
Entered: 91331.4
